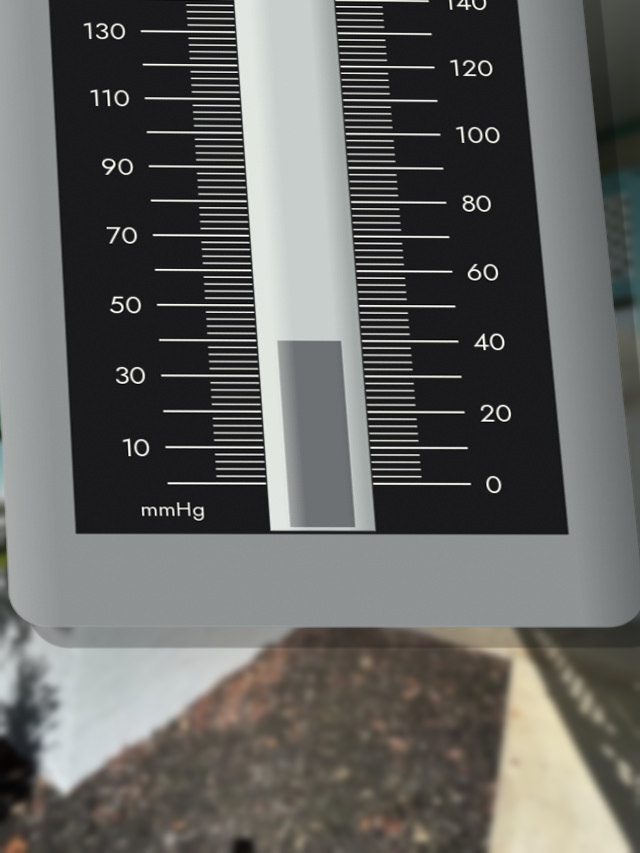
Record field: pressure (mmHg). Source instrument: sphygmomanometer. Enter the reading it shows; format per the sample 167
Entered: 40
